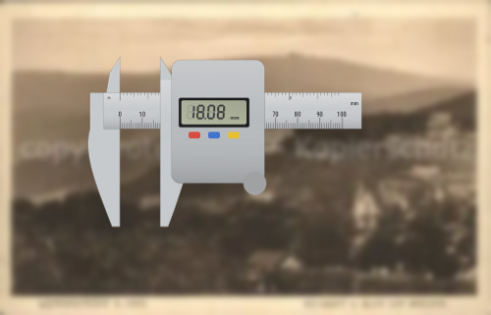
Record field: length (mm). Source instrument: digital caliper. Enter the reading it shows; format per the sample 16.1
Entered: 18.08
